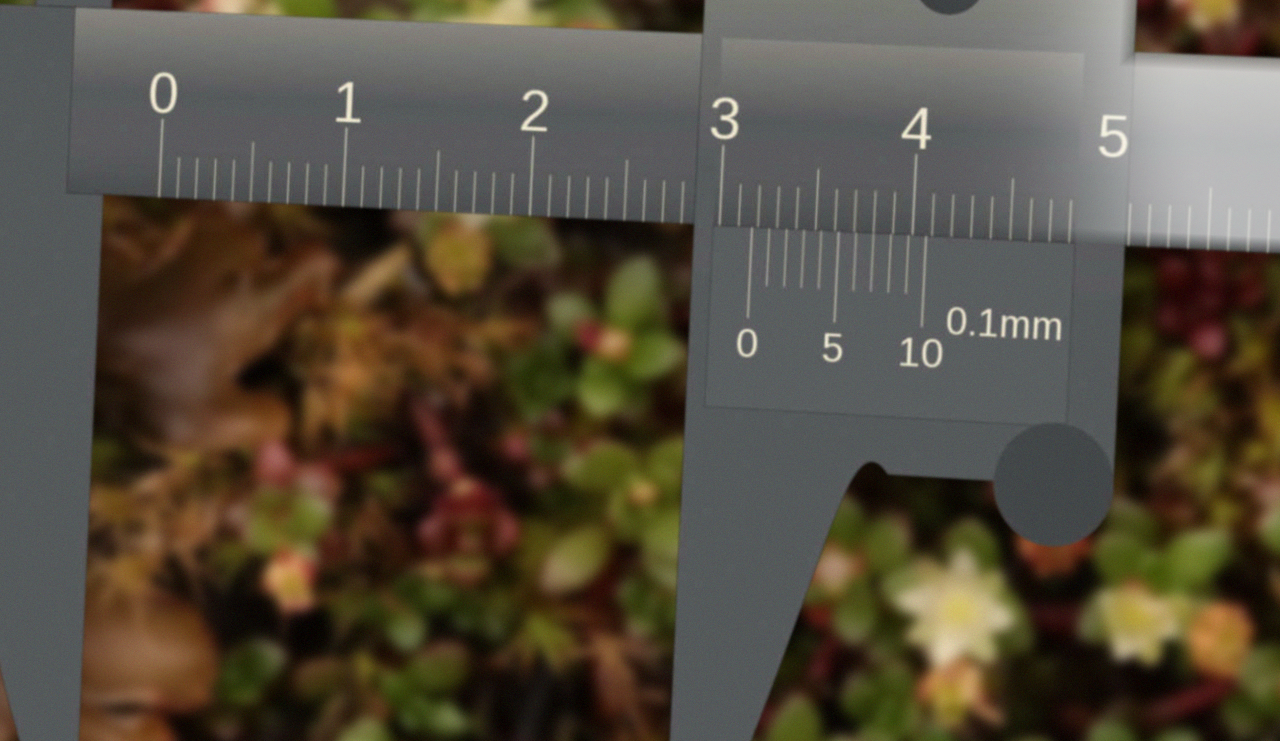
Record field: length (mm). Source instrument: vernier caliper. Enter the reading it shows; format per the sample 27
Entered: 31.7
